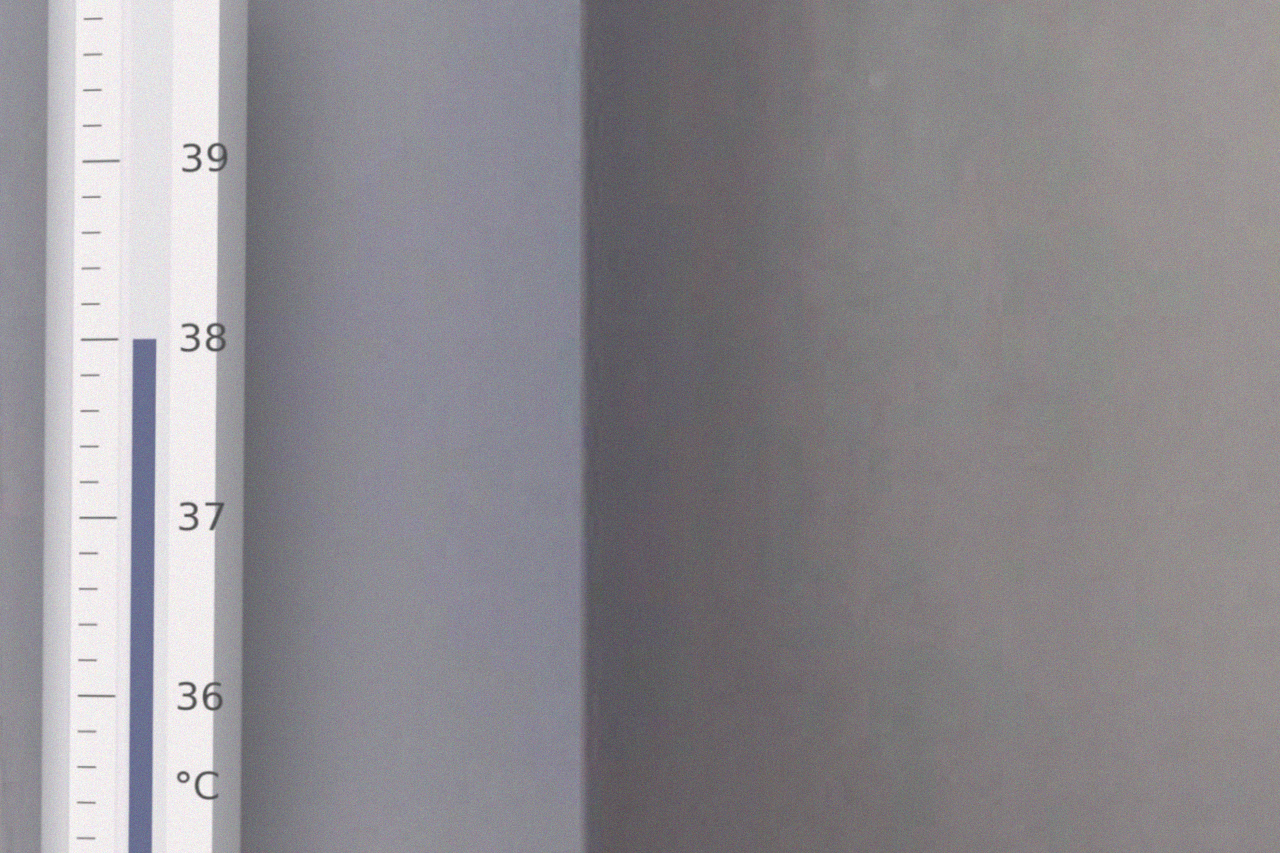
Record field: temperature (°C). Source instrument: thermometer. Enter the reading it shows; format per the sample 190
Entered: 38
